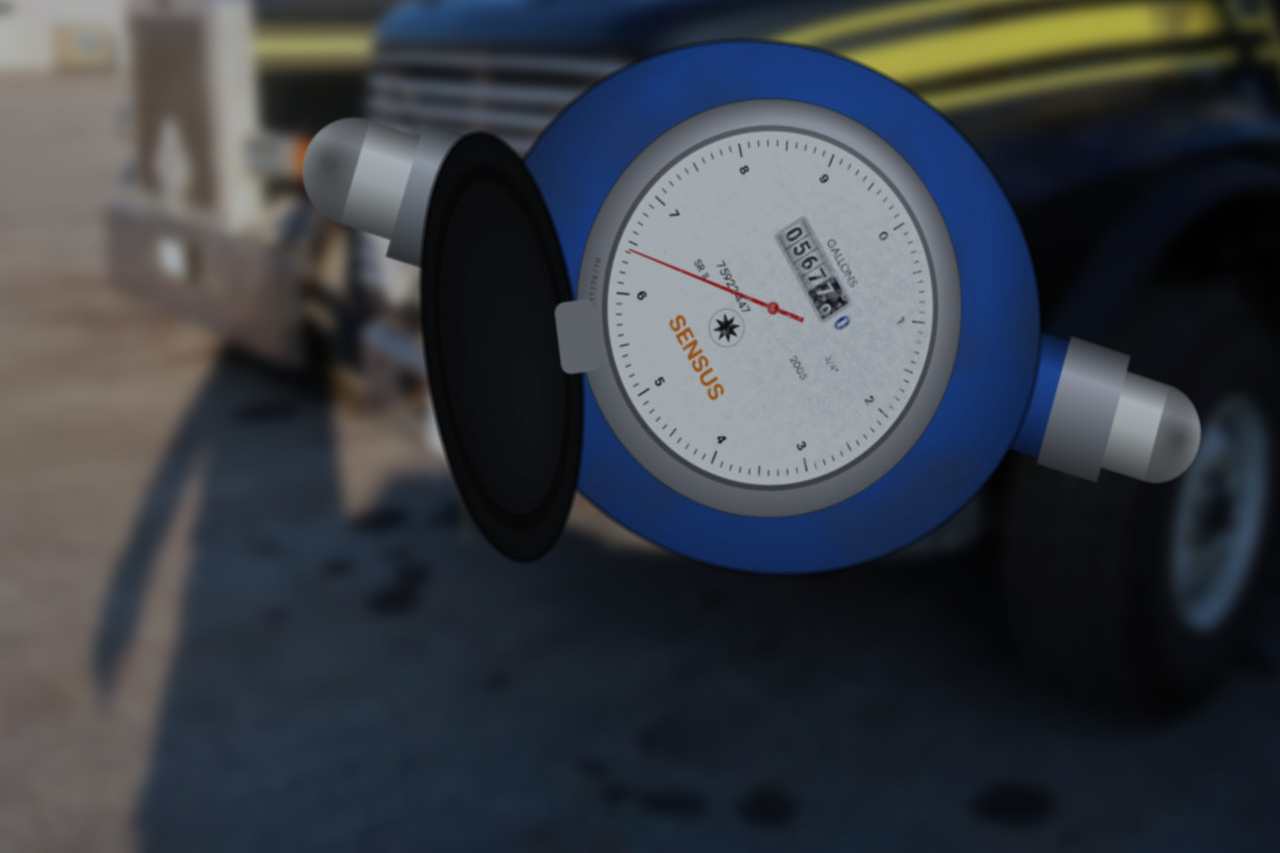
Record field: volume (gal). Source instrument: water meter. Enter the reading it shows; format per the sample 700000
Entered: 567786.4
